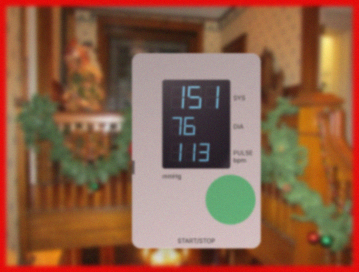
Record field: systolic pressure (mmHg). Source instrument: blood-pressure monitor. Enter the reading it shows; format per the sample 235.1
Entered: 151
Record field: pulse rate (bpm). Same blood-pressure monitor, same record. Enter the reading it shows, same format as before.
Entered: 113
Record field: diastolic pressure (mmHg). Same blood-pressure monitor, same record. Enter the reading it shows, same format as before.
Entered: 76
